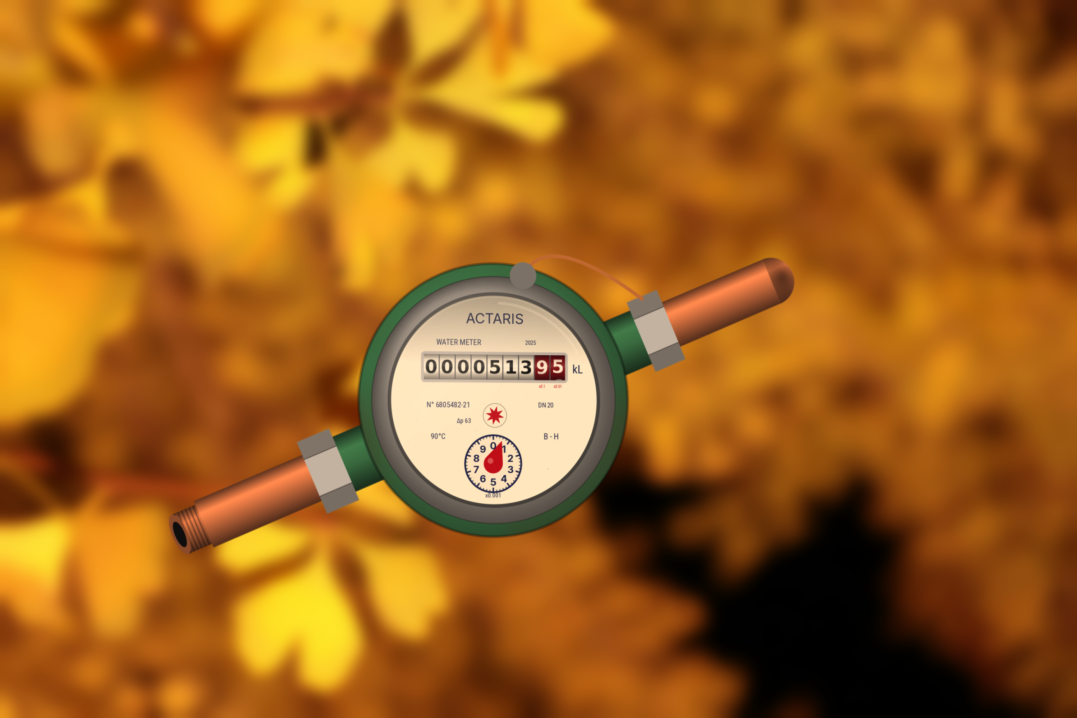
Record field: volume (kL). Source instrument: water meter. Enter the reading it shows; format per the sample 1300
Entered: 513.950
